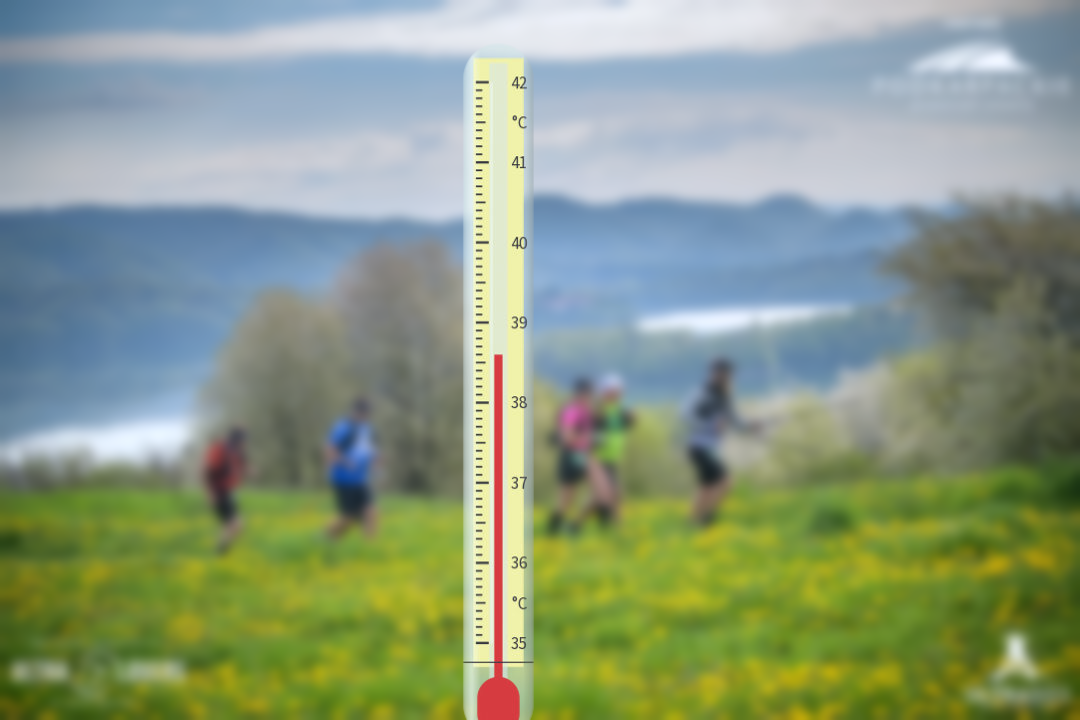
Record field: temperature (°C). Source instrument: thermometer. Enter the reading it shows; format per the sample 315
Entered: 38.6
